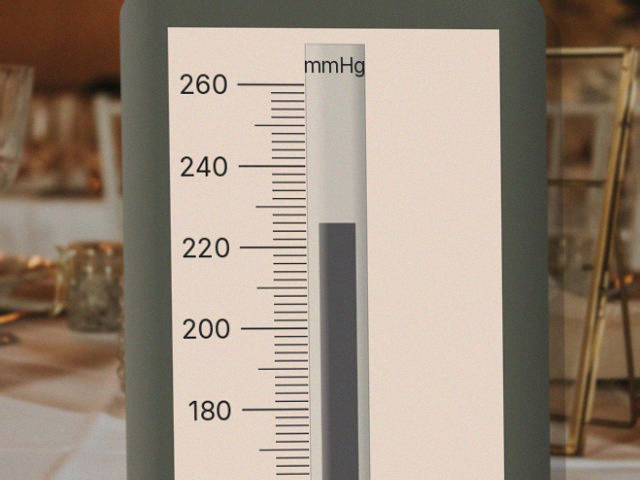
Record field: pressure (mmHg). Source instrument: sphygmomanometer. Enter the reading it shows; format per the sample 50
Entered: 226
